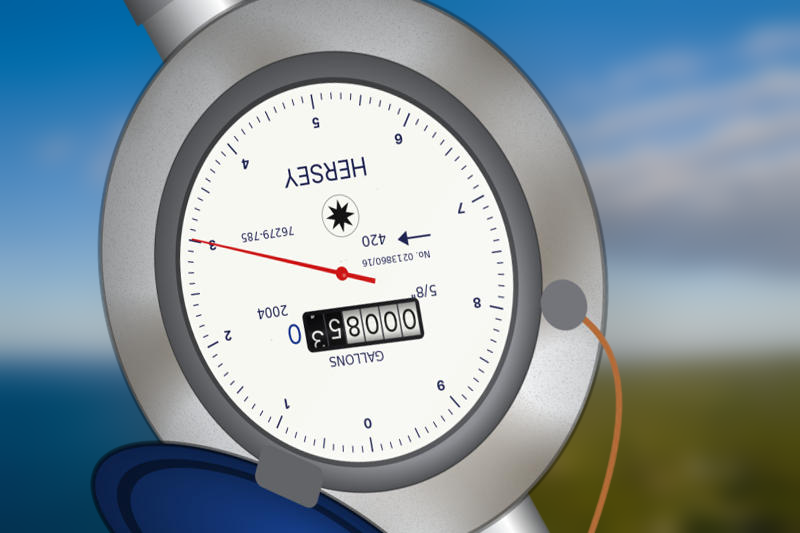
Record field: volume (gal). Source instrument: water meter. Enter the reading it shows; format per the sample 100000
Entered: 8533.0
